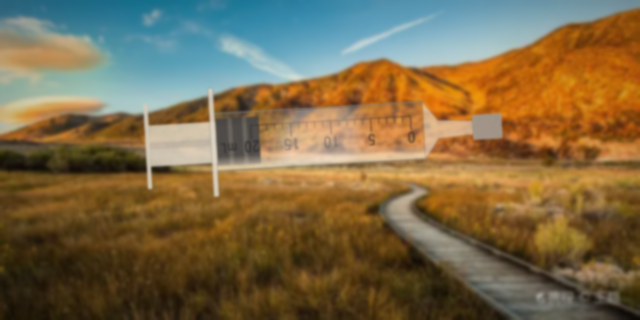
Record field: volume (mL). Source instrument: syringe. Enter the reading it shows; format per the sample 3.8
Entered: 19
